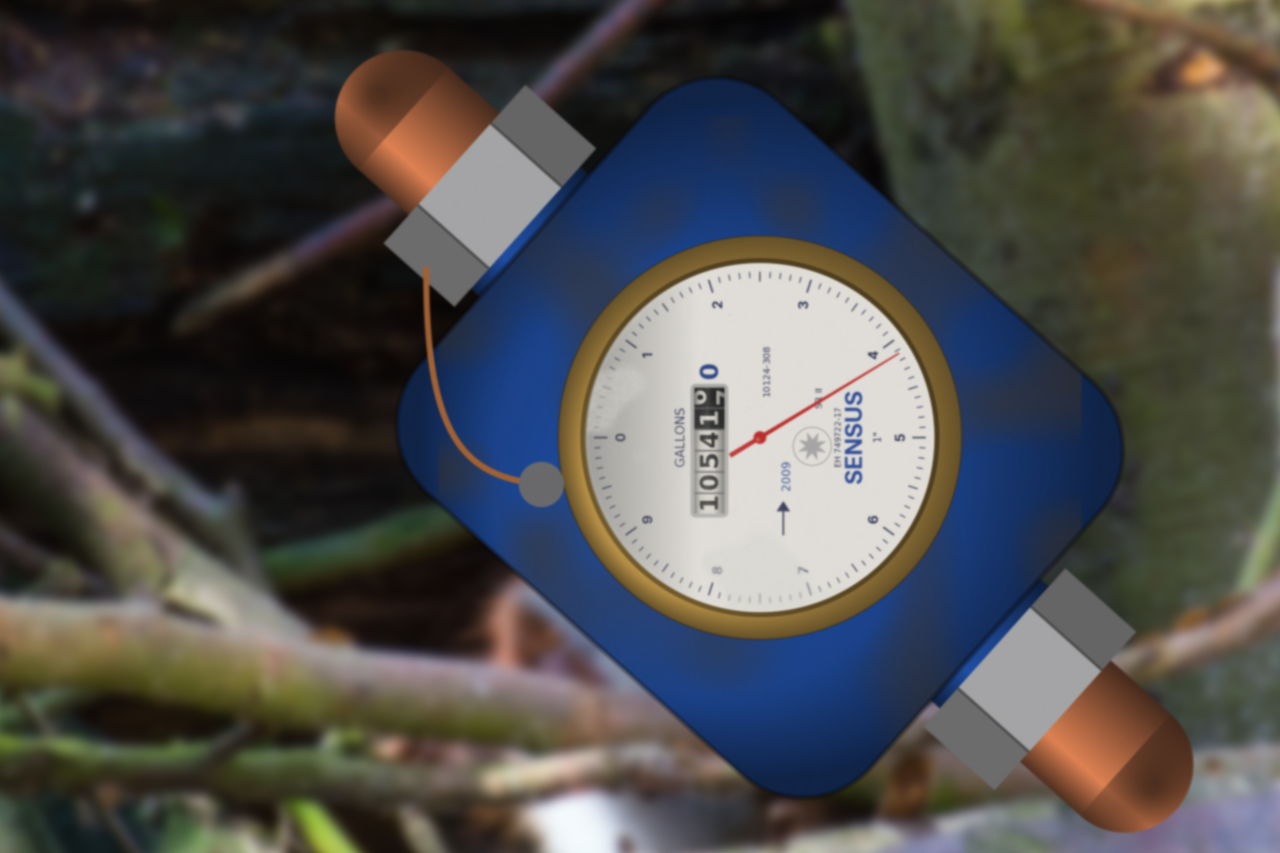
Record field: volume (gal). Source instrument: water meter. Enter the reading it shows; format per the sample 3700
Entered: 1054164.1
